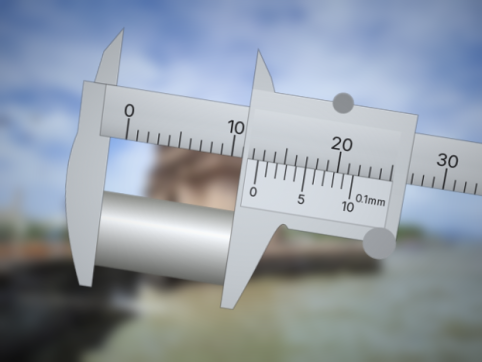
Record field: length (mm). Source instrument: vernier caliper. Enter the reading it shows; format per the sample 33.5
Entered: 12.5
